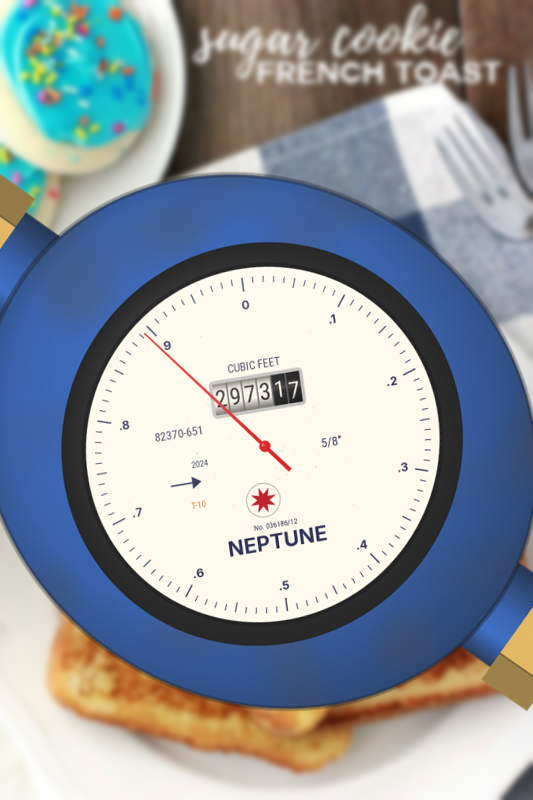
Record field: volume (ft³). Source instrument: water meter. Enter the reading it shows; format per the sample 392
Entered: 297316.89
